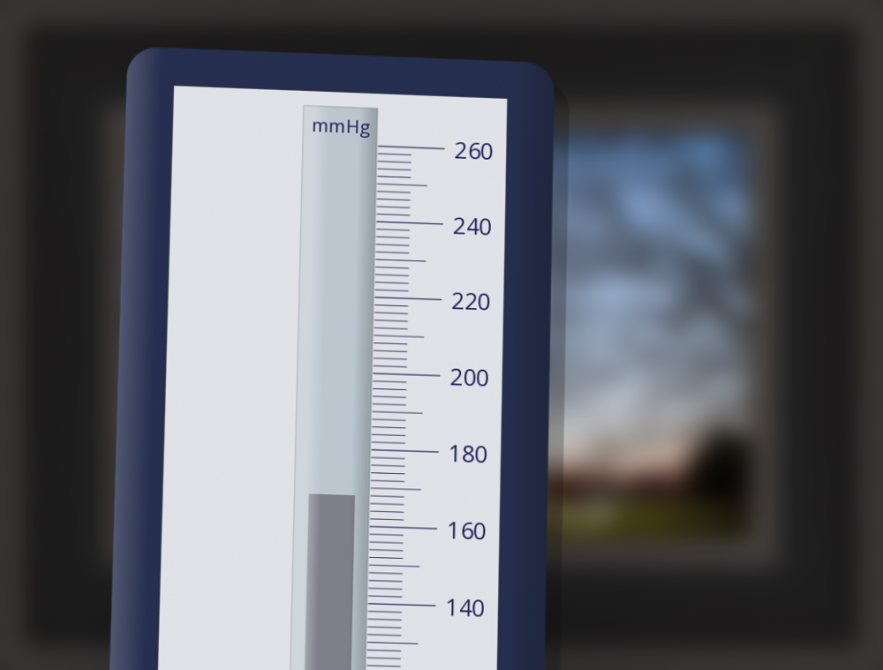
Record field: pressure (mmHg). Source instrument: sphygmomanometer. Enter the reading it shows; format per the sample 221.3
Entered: 168
